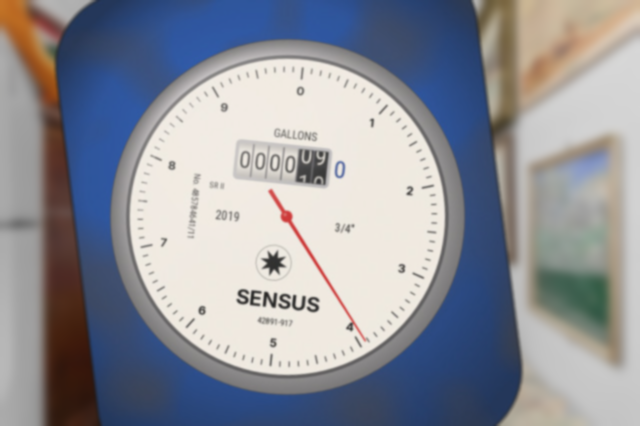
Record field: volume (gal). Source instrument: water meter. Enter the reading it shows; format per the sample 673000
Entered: 93.9
